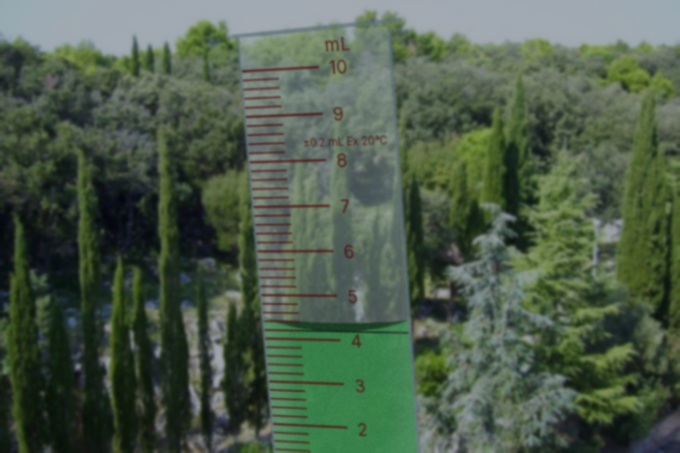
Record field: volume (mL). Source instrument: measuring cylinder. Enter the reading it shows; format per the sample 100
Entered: 4.2
